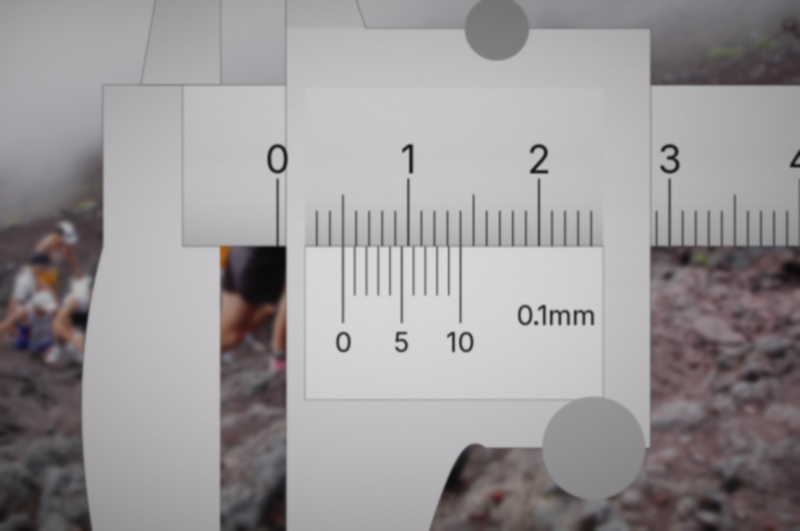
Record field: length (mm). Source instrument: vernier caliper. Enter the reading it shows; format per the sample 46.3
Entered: 5.0
